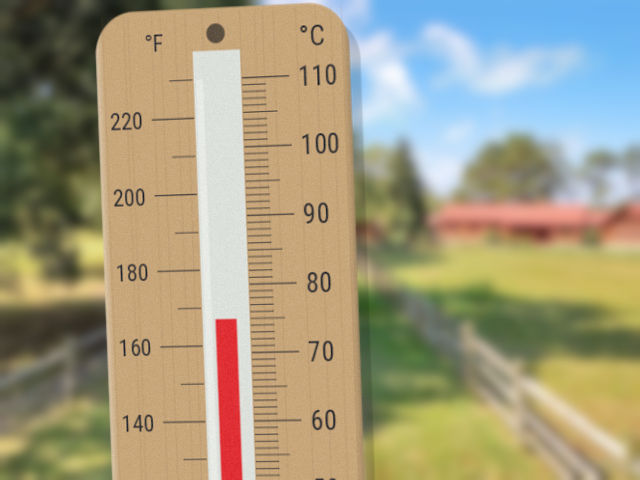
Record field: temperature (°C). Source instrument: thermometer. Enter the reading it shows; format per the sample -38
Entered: 75
